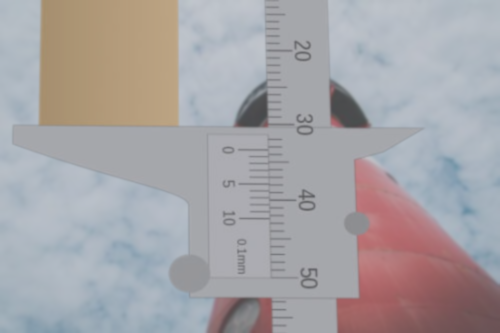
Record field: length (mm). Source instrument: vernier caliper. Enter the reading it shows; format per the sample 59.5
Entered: 33.4
